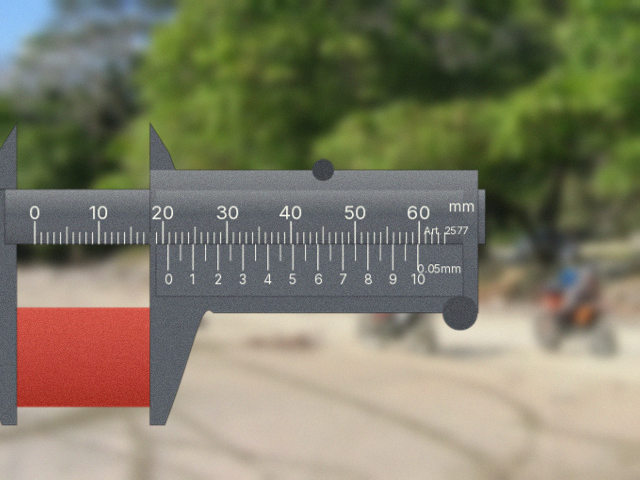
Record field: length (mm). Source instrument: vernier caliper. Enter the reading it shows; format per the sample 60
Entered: 20.8
